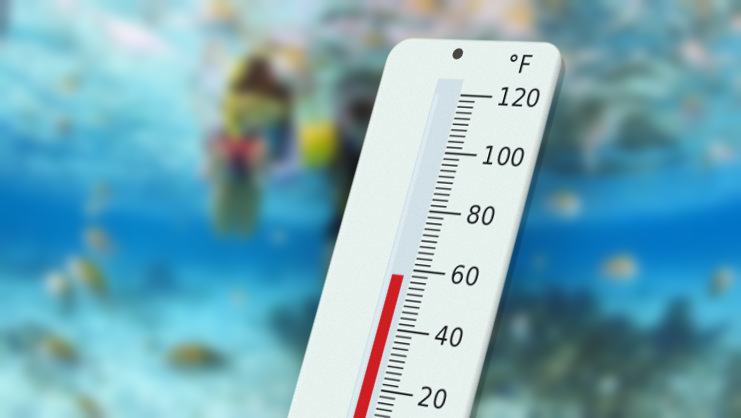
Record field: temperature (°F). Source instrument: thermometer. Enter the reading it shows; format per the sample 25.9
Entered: 58
